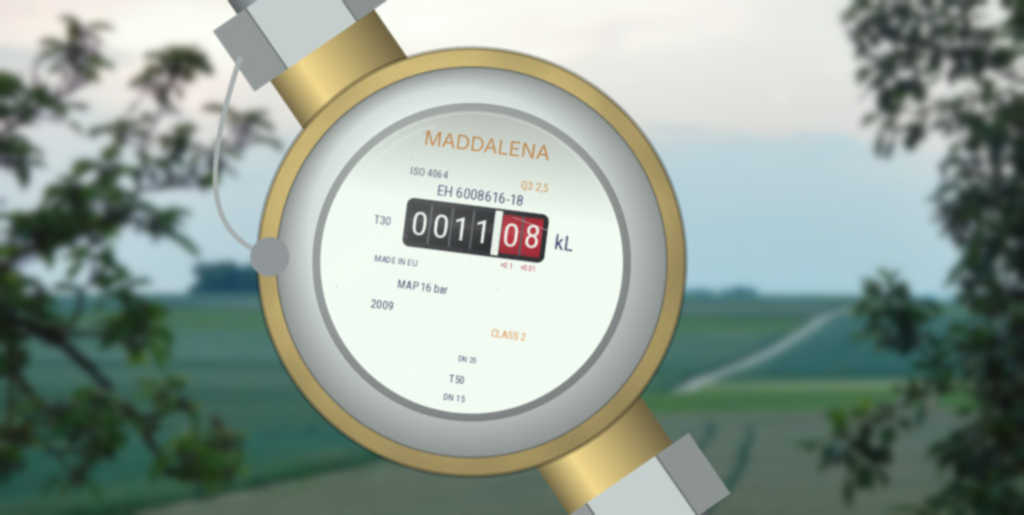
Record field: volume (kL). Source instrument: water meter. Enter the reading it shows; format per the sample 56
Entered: 11.08
